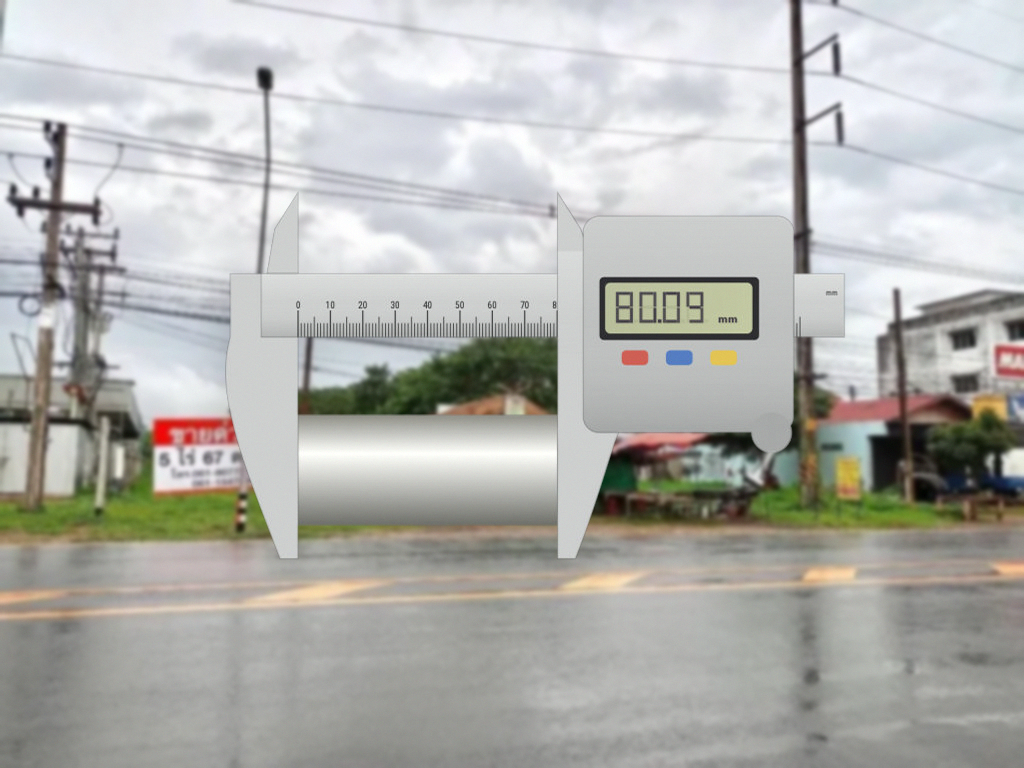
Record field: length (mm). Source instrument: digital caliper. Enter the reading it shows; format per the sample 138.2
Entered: 80.09
